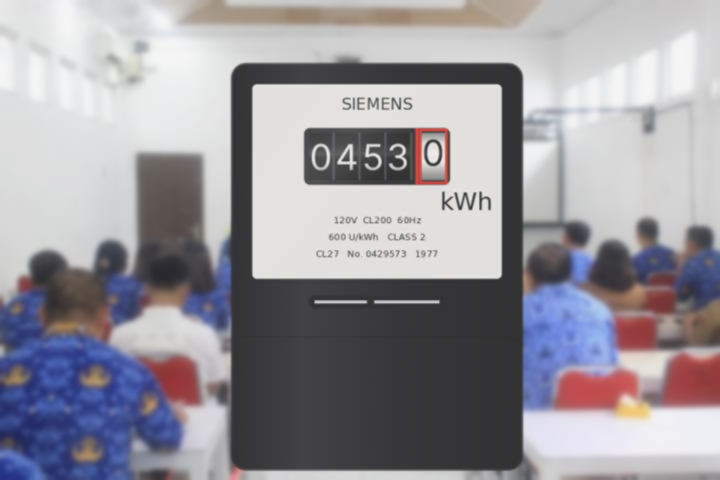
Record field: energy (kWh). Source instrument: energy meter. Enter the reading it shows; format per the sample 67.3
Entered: 453.0
